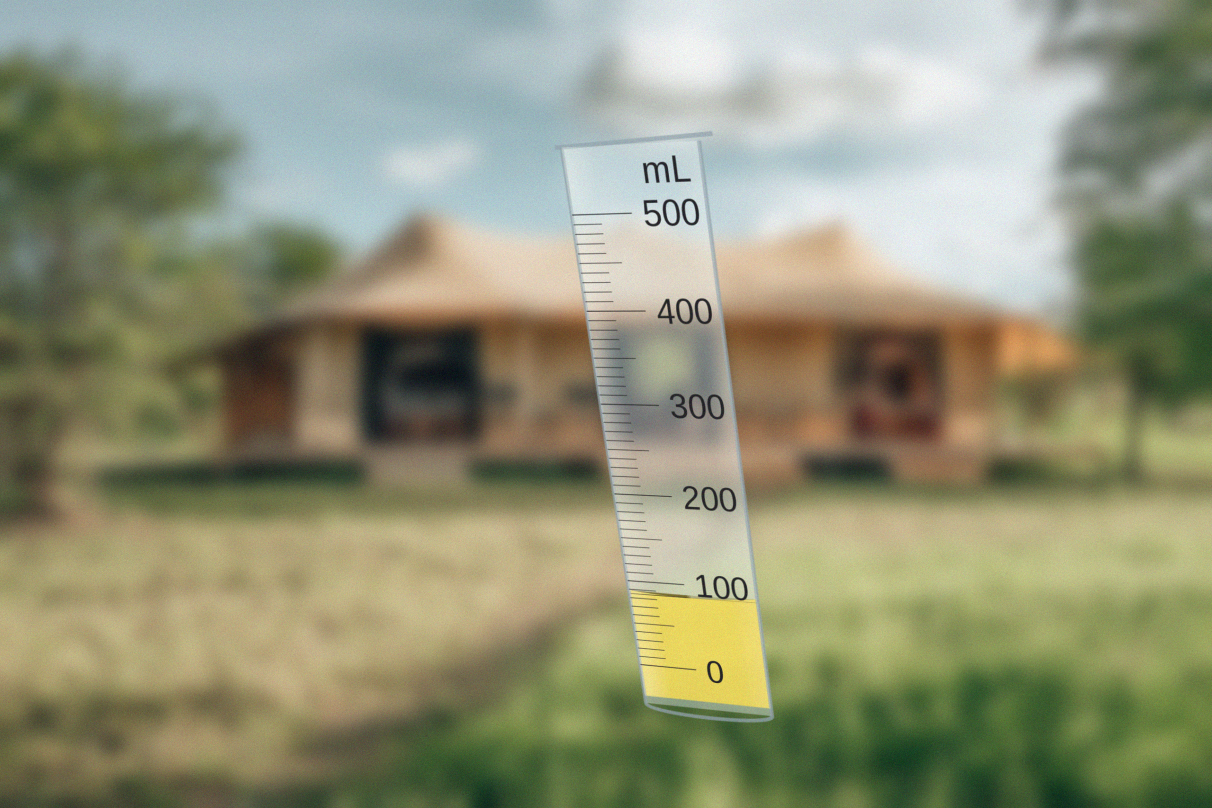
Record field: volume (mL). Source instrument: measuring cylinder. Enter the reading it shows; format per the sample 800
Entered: 85
